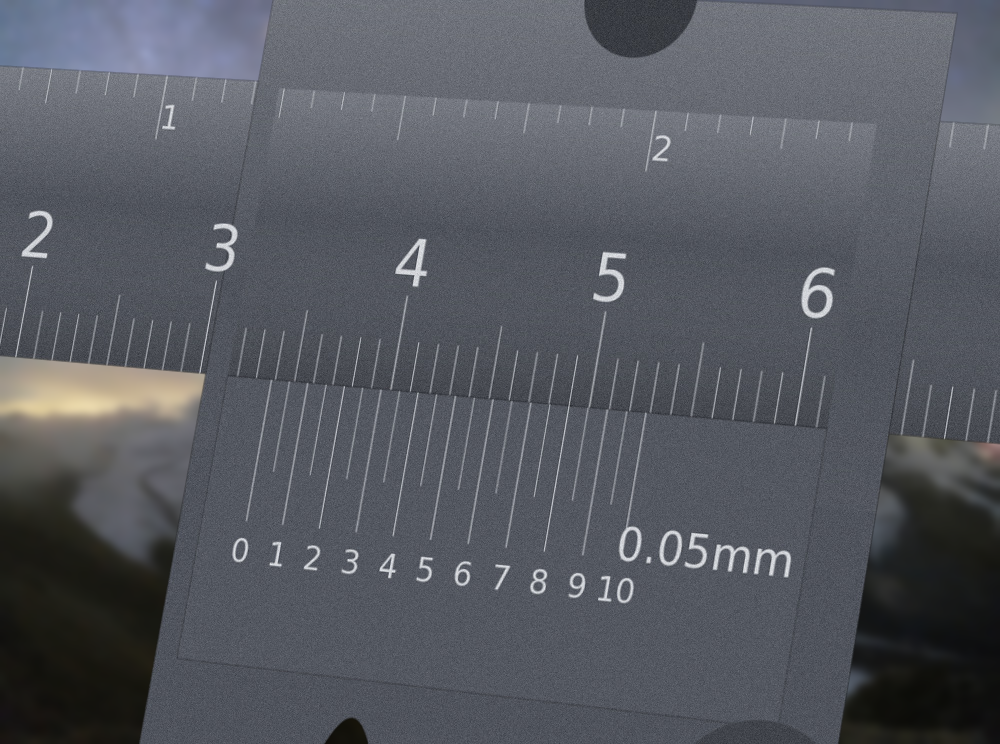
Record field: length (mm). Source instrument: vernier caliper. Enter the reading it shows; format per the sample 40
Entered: 33.8
